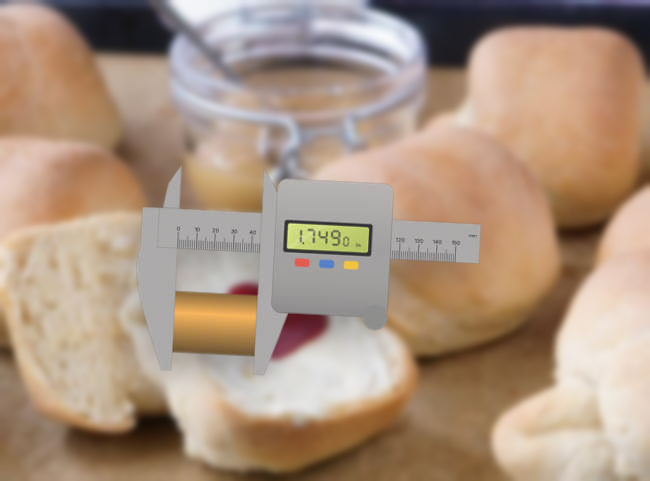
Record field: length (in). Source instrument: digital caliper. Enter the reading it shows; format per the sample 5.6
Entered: 1.7490
